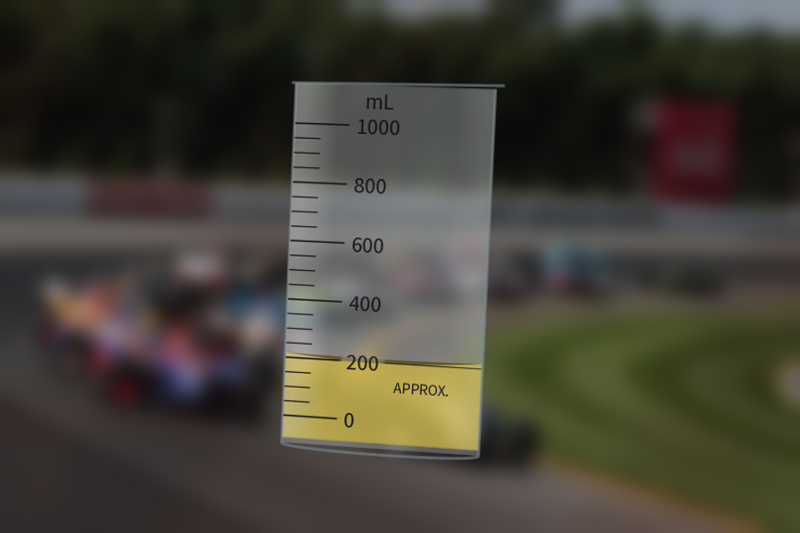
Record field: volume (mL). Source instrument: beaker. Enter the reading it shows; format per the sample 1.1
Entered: 200
